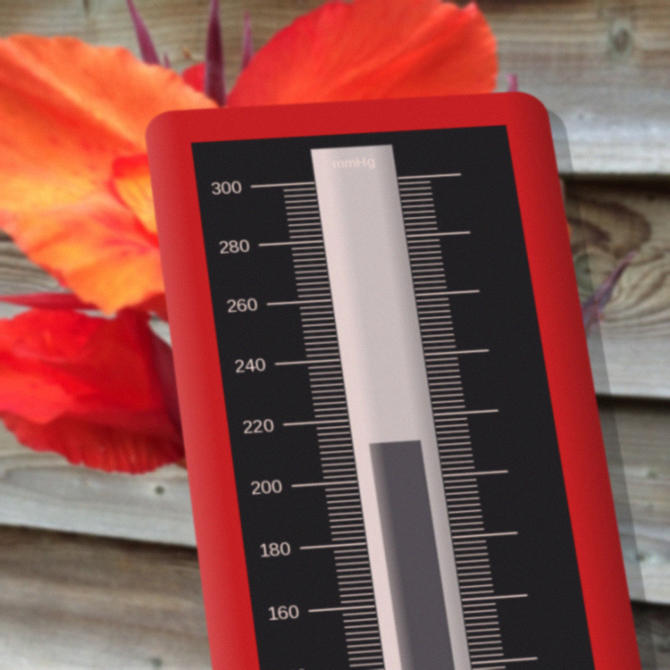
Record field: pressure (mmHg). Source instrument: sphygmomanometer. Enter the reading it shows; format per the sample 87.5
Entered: 212
